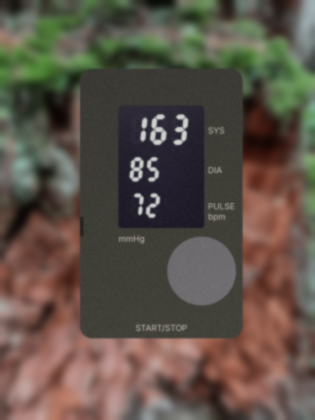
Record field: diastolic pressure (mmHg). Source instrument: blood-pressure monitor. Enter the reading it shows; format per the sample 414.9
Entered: 85
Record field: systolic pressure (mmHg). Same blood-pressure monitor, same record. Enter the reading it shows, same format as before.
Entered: 163
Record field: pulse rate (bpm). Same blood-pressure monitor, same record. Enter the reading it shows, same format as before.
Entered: 72
